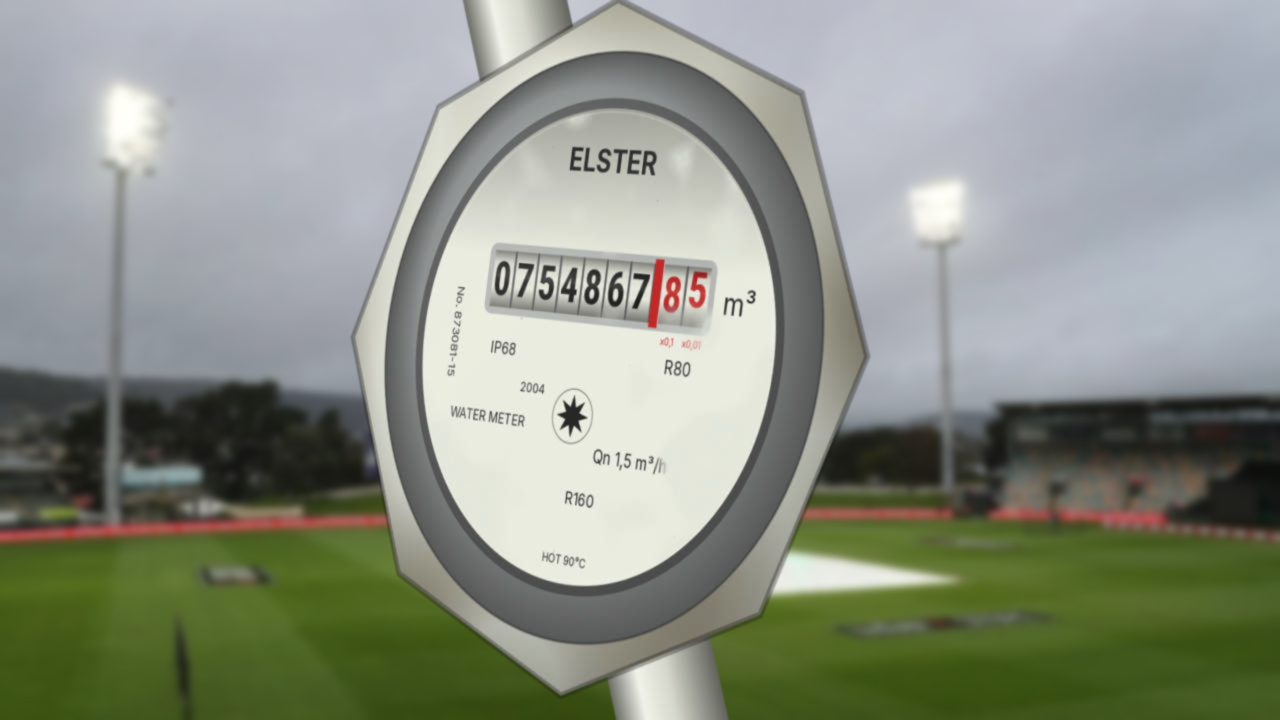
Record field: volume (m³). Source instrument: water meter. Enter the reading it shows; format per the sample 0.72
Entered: 754867.85
